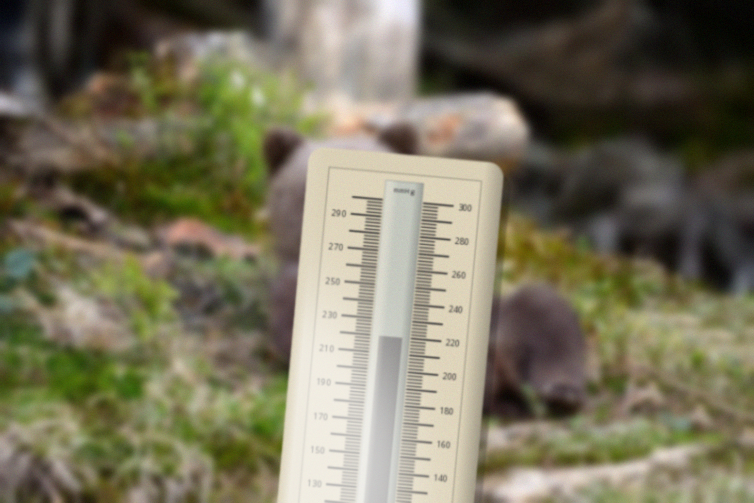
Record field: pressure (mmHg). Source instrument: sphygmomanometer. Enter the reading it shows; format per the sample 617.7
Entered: 220
